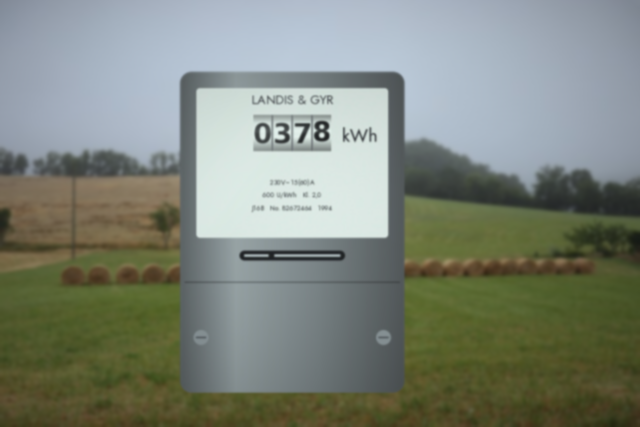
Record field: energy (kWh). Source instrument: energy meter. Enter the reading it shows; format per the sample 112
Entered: 378
